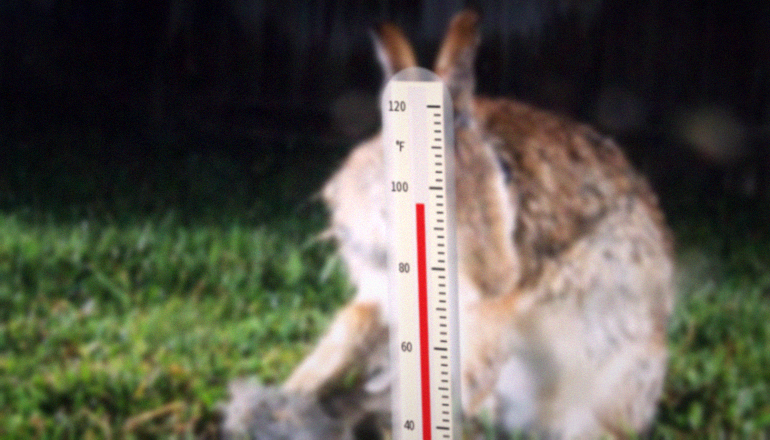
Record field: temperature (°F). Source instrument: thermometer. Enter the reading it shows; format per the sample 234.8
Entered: 96
